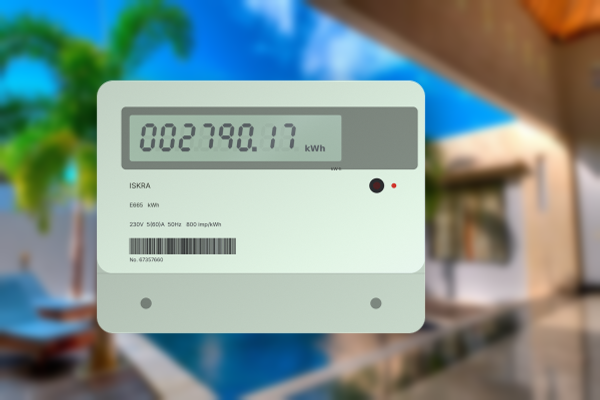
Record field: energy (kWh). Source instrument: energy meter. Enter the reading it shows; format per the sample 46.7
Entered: 2790.17
